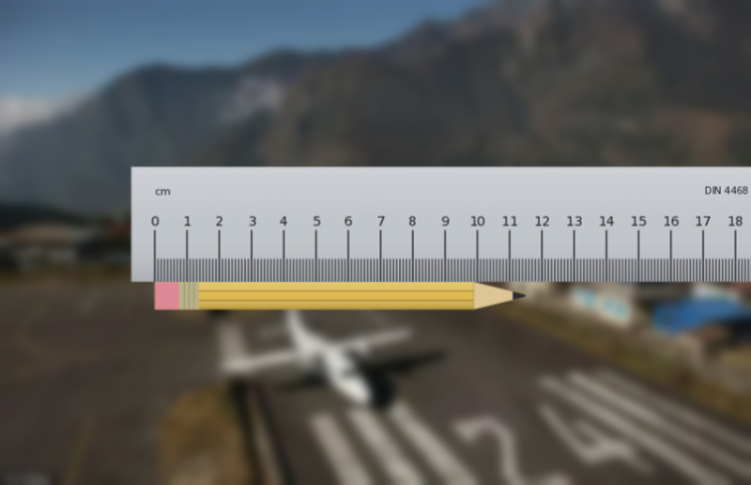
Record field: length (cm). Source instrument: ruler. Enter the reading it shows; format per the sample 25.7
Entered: 11.5
